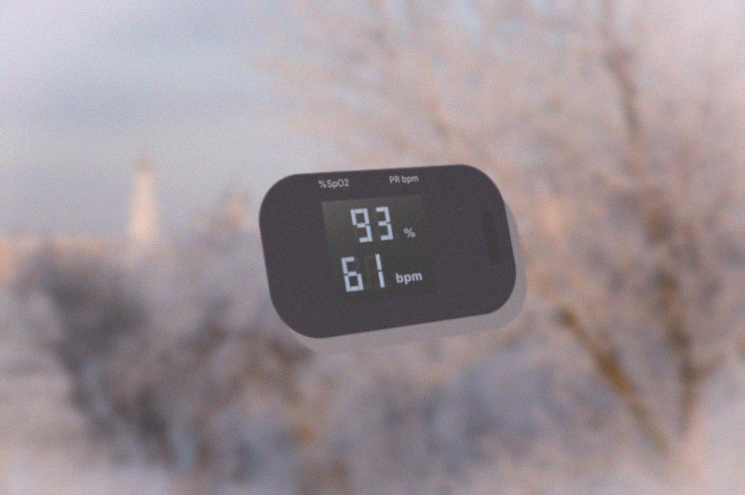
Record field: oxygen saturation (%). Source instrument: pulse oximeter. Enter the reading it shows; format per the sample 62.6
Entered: 93
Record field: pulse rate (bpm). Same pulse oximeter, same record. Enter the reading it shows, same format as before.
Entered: 61
